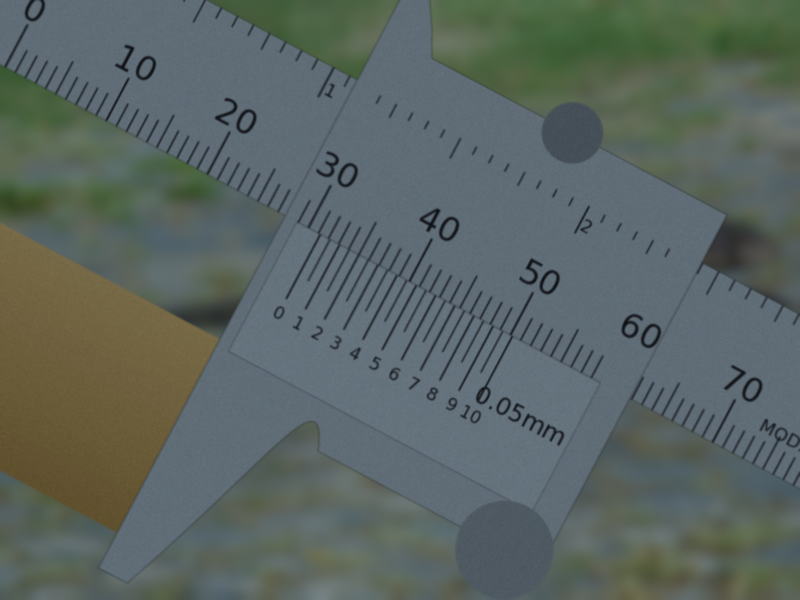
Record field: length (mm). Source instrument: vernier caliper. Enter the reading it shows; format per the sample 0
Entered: 31.2
